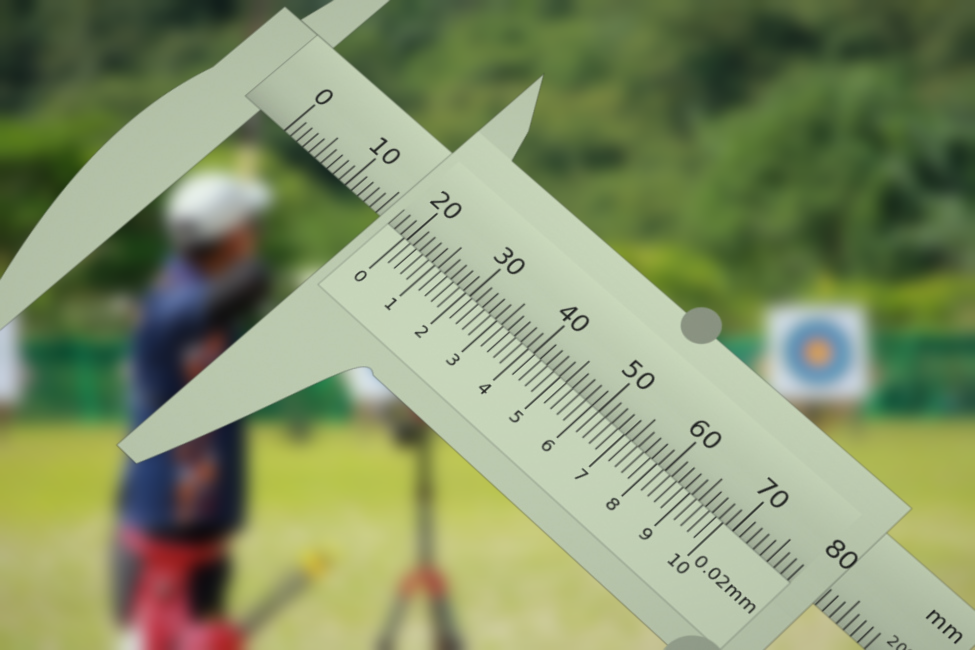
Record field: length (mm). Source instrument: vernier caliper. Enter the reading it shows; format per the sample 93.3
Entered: 19.6
